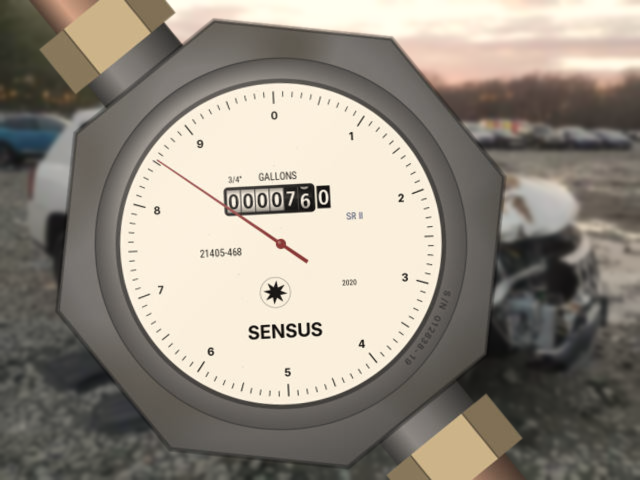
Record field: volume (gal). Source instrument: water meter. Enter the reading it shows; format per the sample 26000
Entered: 758.5
